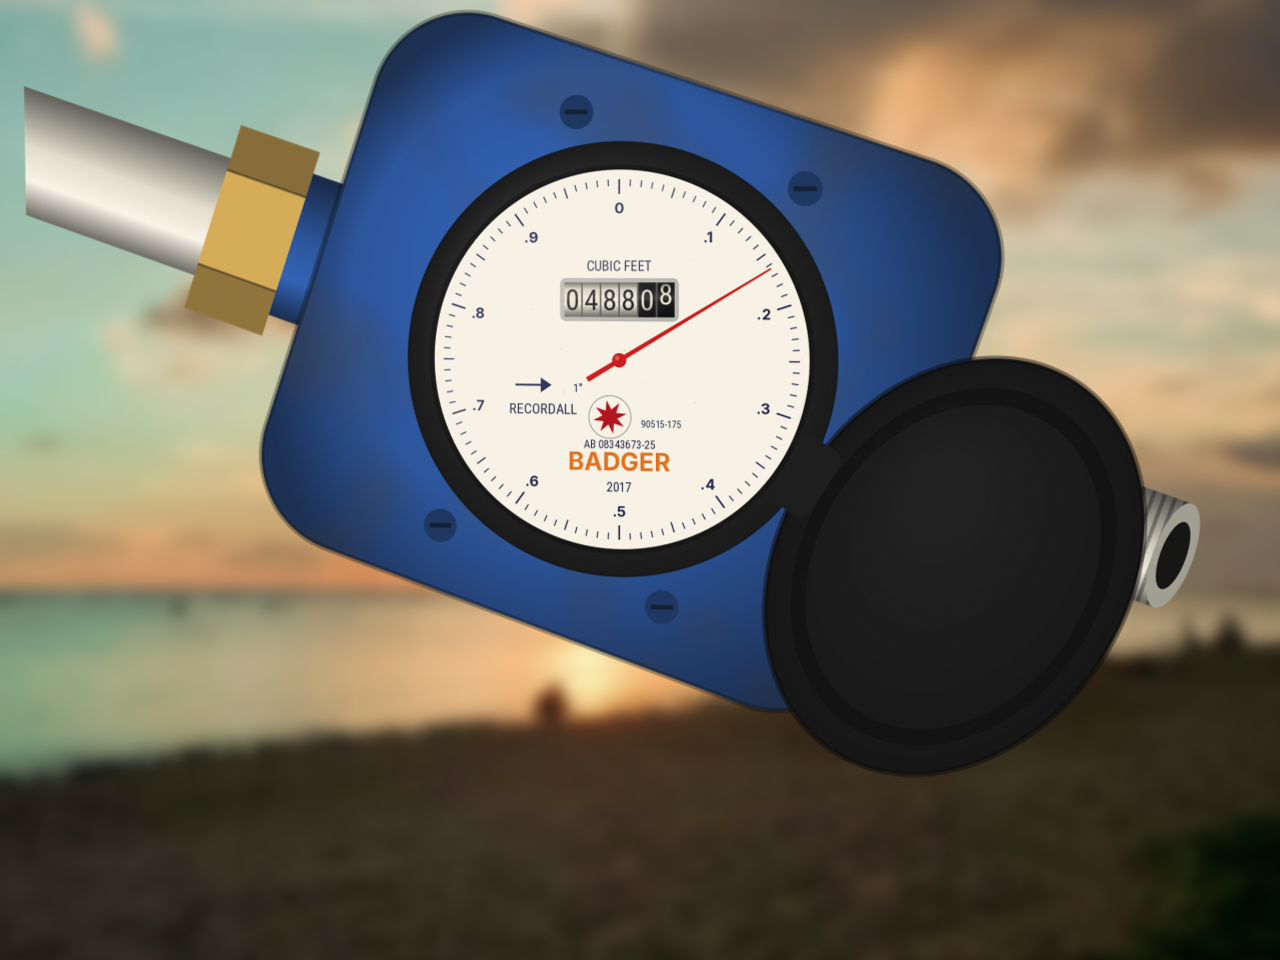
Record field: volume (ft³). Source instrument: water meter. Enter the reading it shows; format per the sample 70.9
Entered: 48808.16
